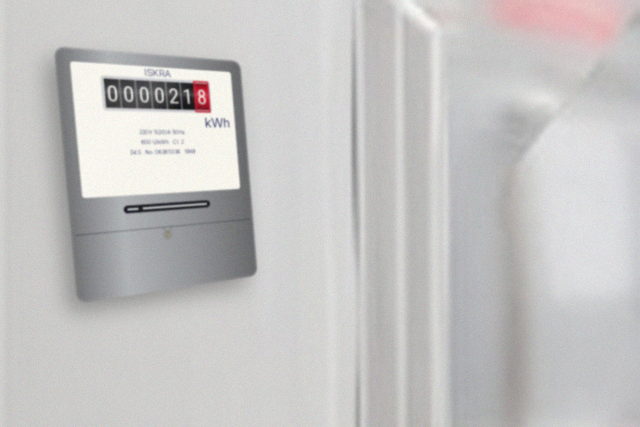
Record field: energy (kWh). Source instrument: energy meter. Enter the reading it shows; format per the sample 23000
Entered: 21.8
